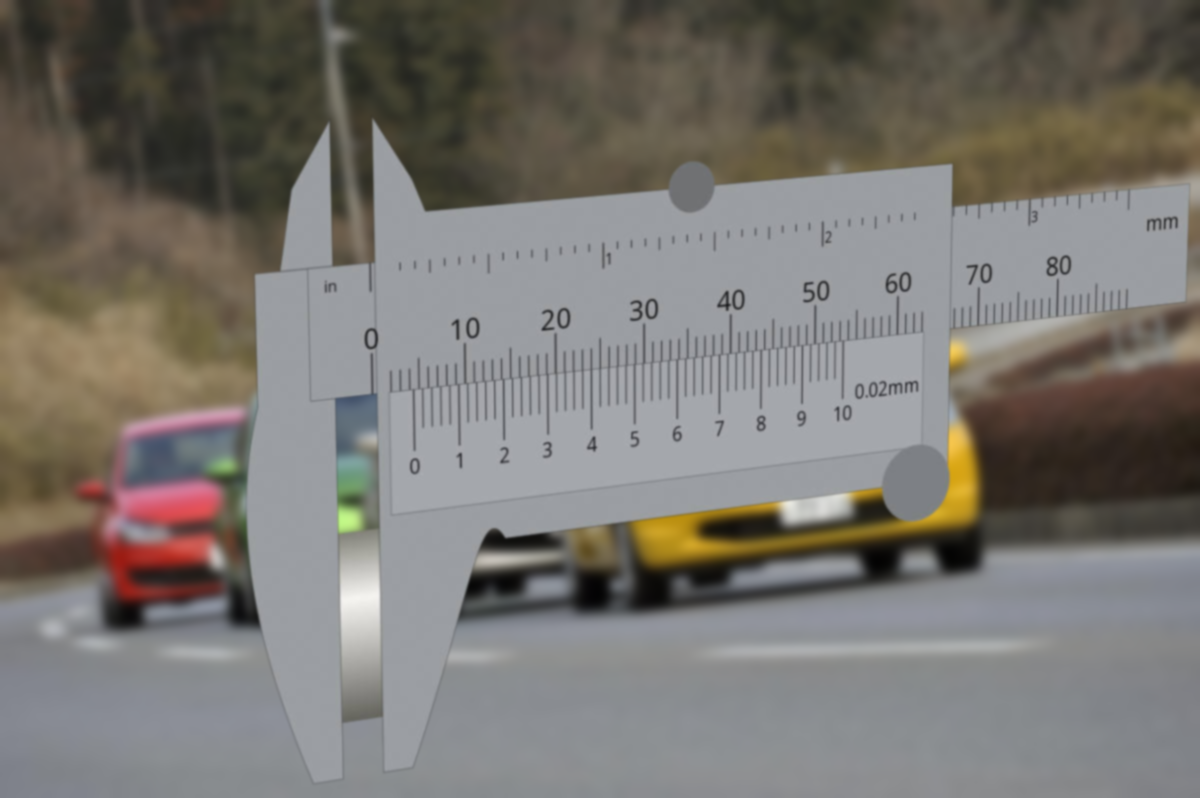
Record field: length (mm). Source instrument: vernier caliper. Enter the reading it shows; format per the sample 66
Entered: 4.4
